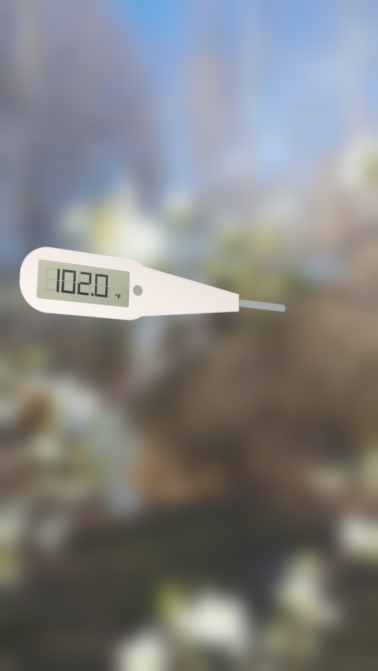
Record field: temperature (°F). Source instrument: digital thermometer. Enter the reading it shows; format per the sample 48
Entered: 102.0
